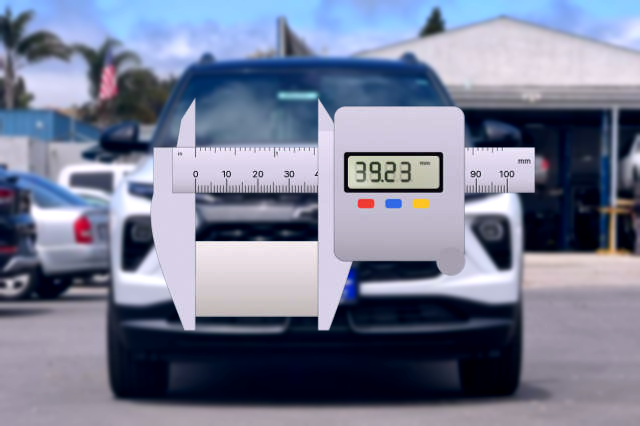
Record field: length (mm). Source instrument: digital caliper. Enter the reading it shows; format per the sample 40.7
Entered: 39.23
